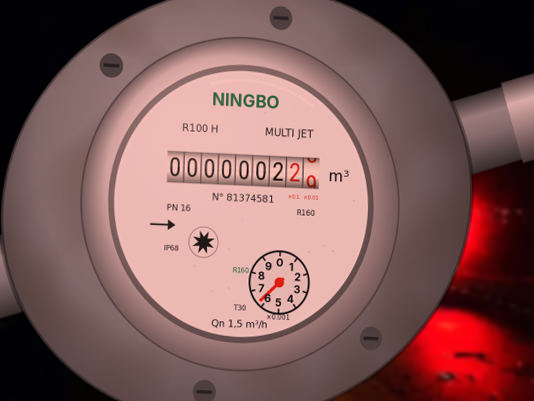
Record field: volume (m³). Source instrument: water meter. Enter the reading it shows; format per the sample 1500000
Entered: 2.286
